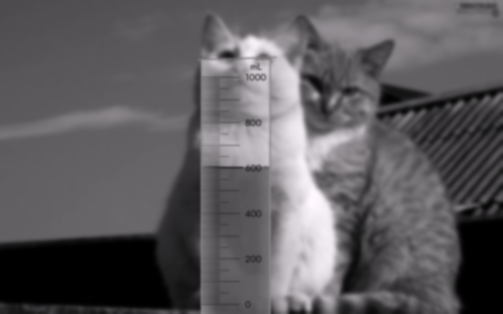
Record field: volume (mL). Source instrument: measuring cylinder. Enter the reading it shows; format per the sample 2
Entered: 600
